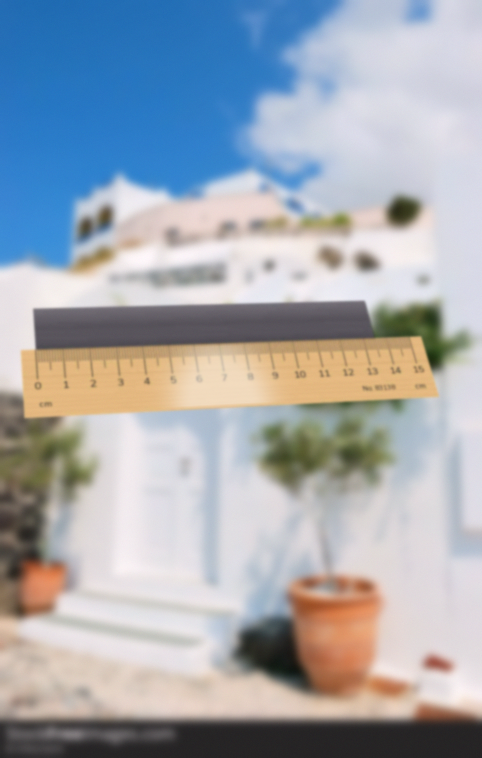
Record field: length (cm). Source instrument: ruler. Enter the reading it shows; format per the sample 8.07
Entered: 13.5
